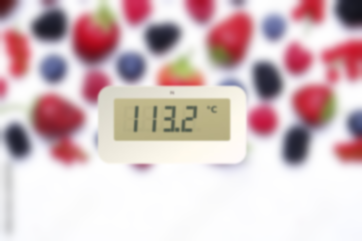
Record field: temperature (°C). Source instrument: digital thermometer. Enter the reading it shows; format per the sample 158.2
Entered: 113.2
